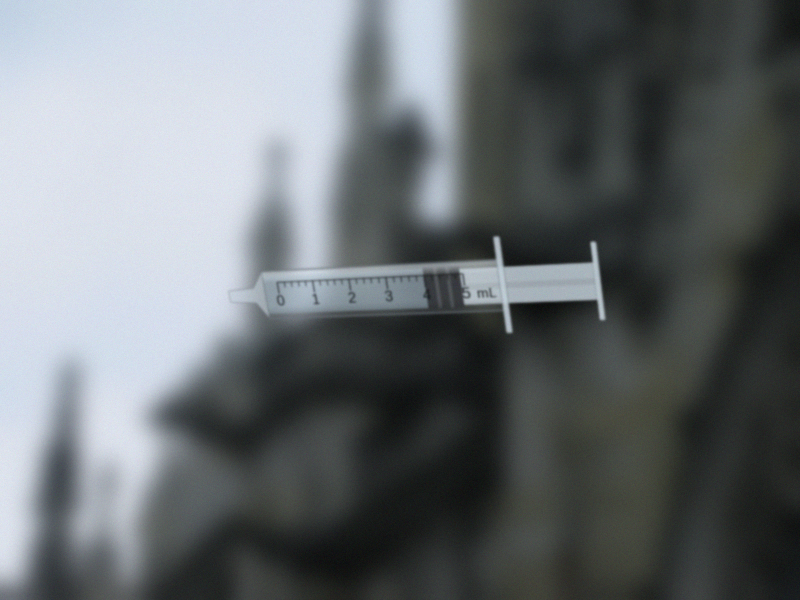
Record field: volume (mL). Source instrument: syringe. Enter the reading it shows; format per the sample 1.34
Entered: 4
